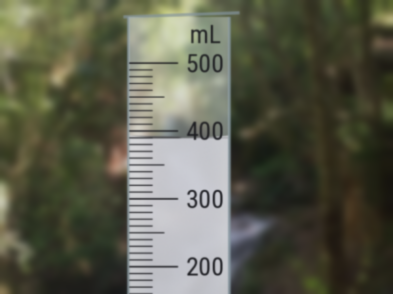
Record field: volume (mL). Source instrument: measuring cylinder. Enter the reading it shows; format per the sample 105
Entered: 390
